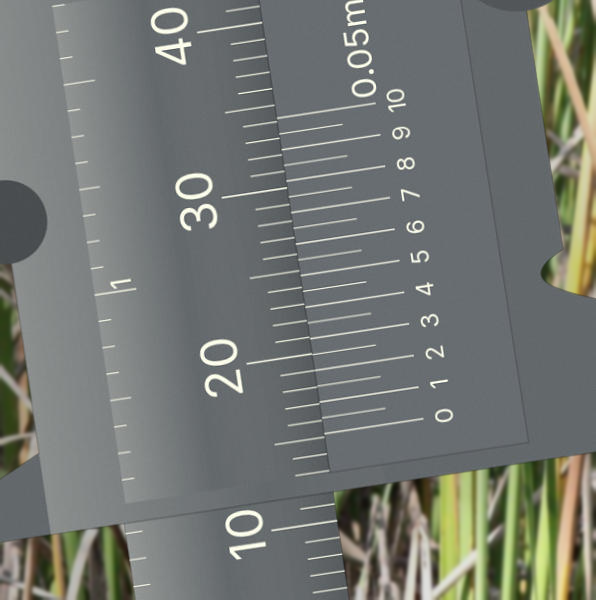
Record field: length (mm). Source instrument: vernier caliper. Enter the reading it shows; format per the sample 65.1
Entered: 15.2
